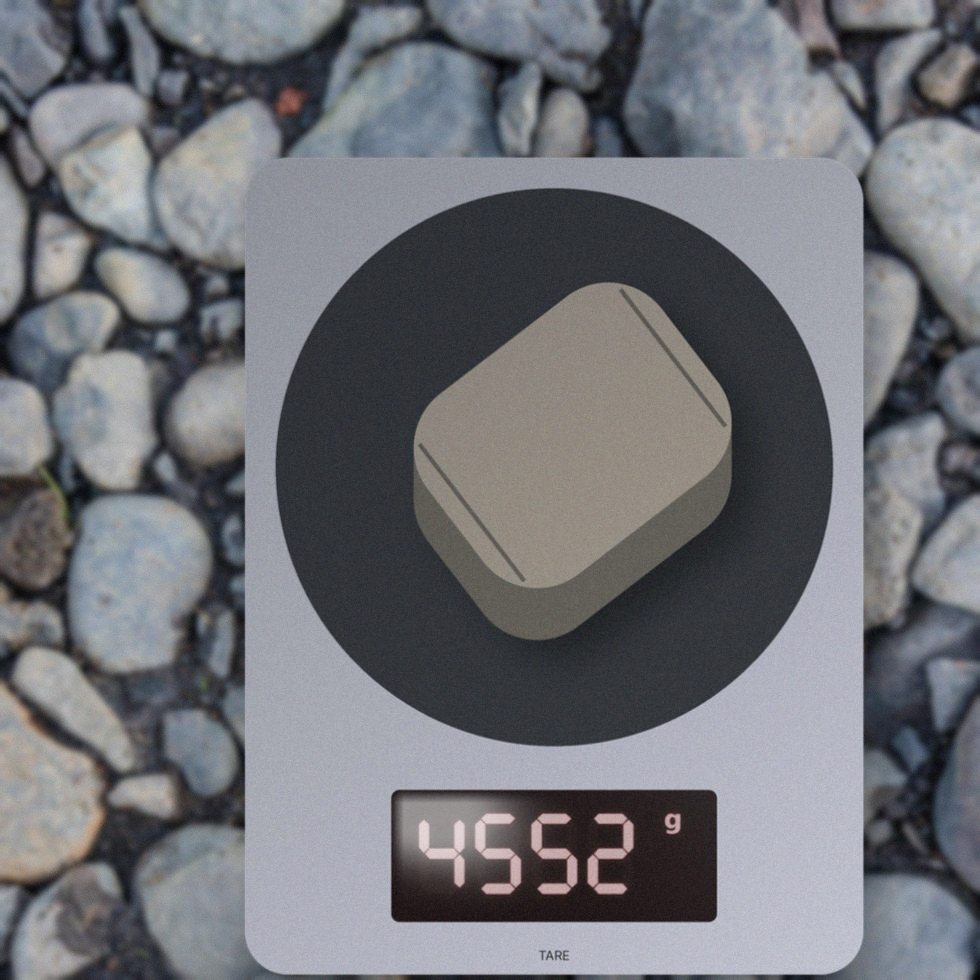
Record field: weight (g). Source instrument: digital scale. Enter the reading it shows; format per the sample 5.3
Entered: 4552
